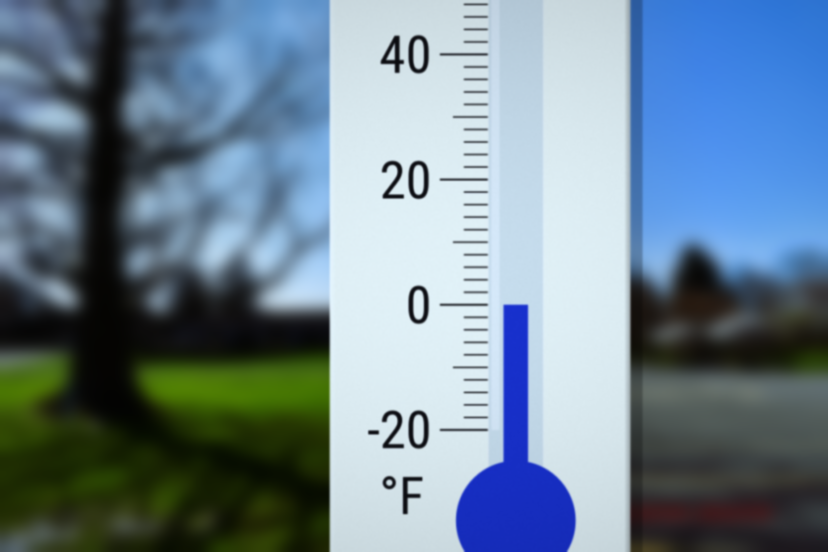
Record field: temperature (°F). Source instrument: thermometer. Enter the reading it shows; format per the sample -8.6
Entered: 0
